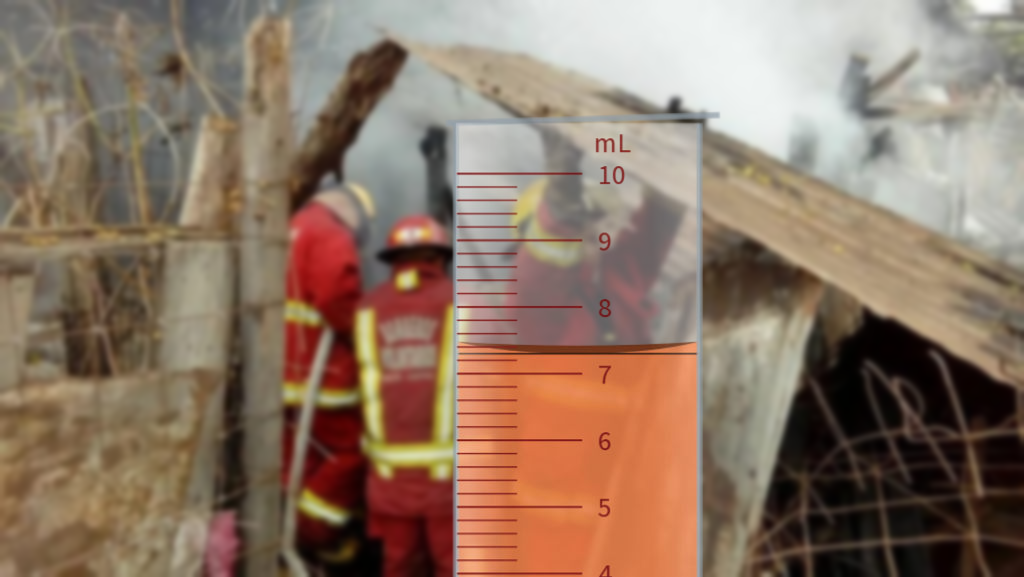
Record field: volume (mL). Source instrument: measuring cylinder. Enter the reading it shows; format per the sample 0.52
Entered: 7.3
